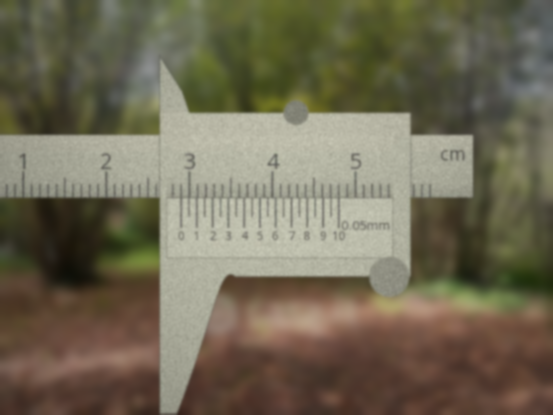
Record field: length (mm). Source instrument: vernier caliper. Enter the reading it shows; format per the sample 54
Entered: 29.0
